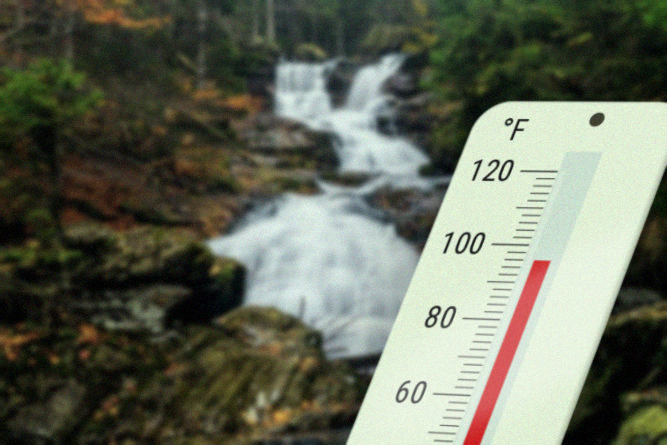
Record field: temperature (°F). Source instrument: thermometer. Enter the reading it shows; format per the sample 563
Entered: 96
